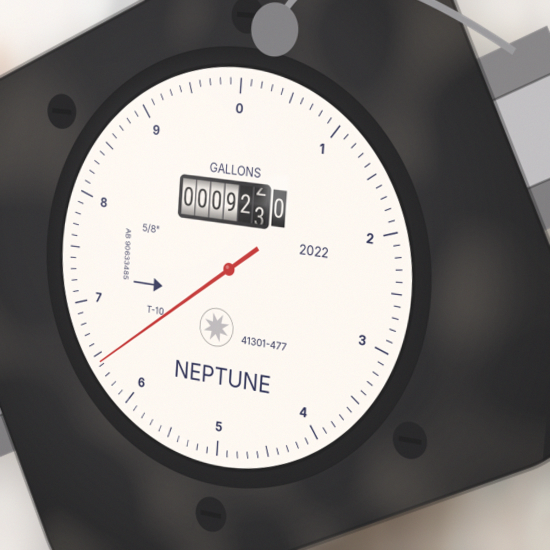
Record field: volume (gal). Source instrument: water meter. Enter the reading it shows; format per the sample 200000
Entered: 9226.4
